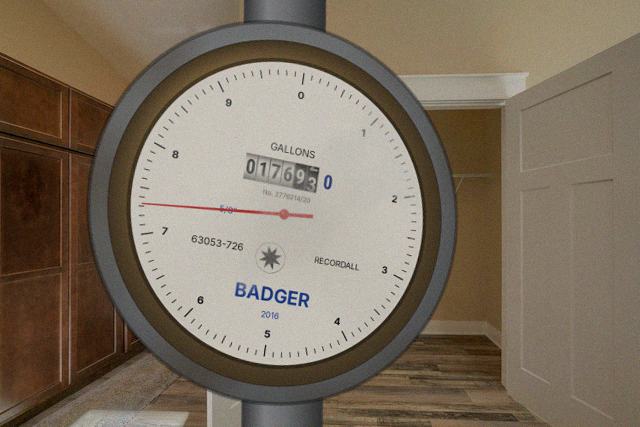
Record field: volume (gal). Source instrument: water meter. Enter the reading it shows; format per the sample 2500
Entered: 176927.3
